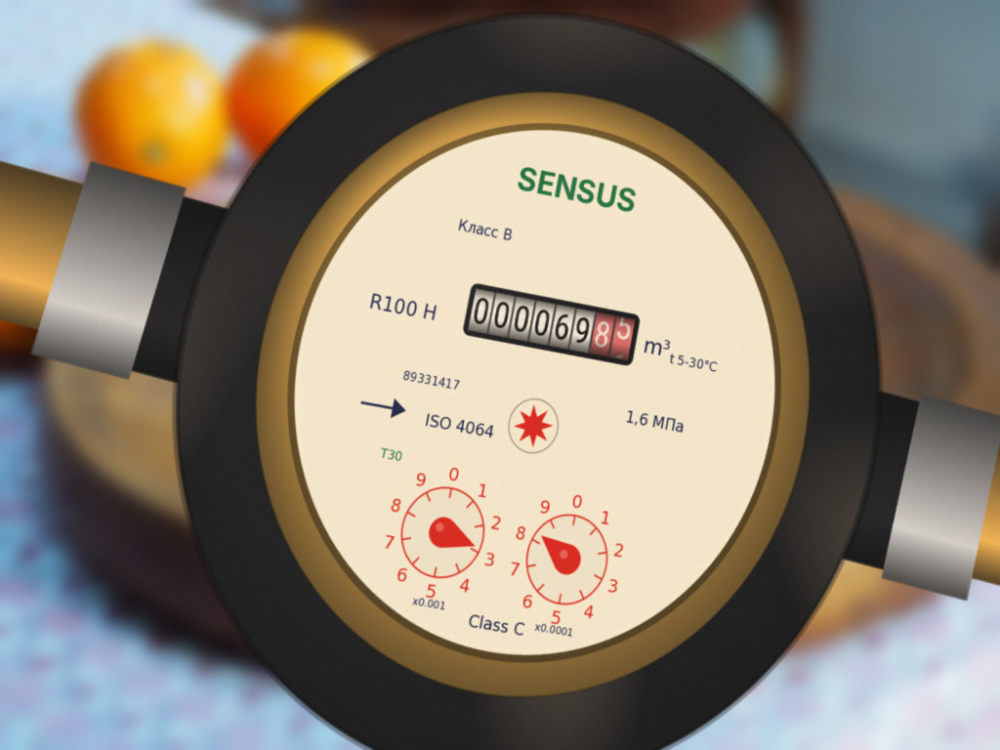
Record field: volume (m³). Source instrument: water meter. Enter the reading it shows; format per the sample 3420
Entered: 69.8528
